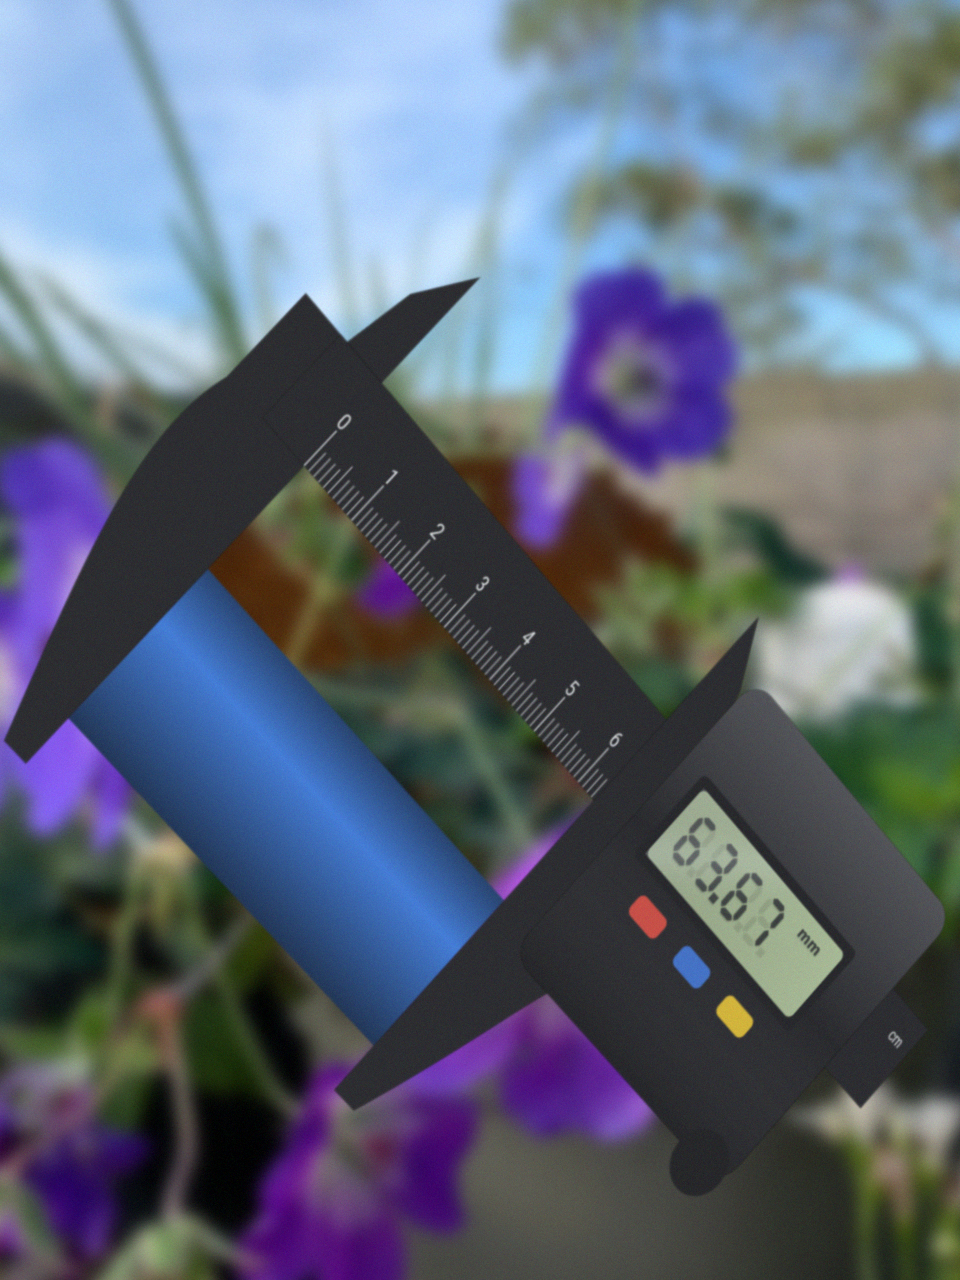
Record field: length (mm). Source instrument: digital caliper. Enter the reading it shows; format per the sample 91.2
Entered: 63.67
